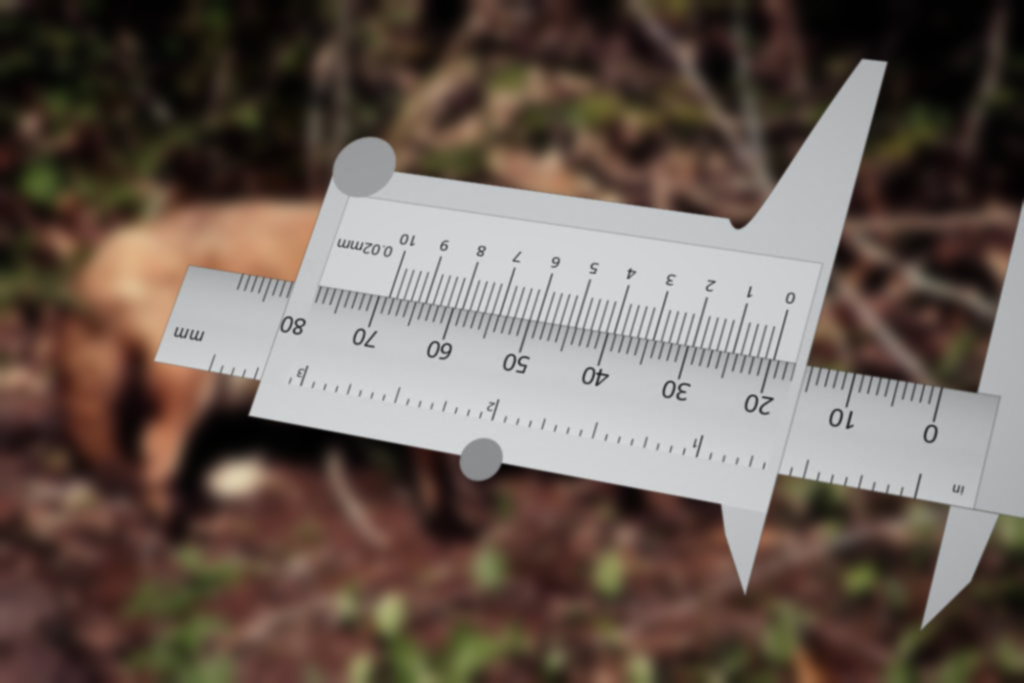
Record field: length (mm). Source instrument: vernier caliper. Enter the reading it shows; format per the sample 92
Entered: 19.6
